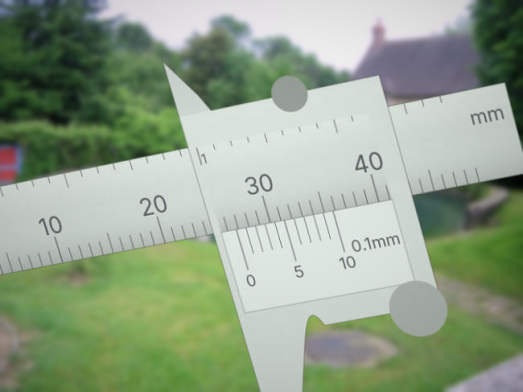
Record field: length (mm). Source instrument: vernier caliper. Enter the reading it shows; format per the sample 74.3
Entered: 26.8
